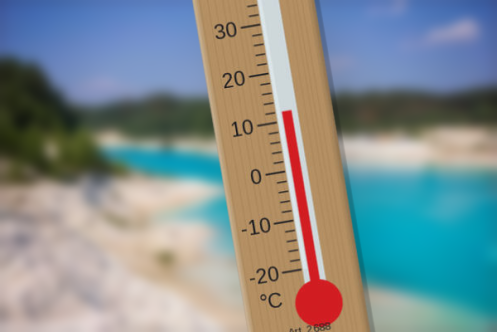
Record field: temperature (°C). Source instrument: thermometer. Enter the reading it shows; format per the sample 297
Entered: 12
